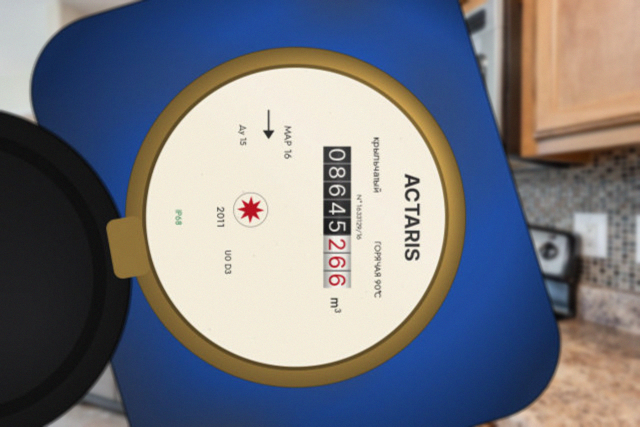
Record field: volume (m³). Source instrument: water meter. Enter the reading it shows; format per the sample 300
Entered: 8645.266
